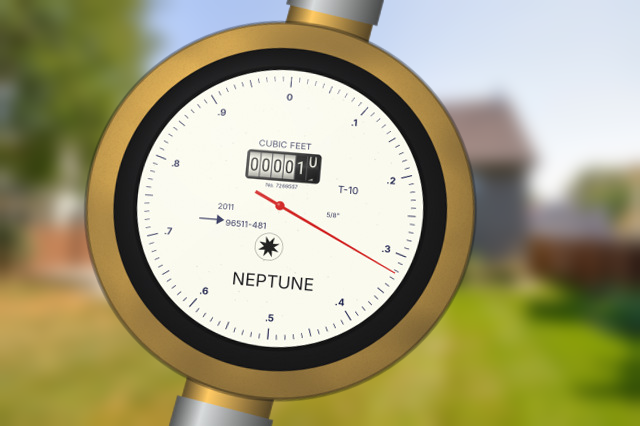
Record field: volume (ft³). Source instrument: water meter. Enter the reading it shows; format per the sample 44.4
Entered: 10.32
